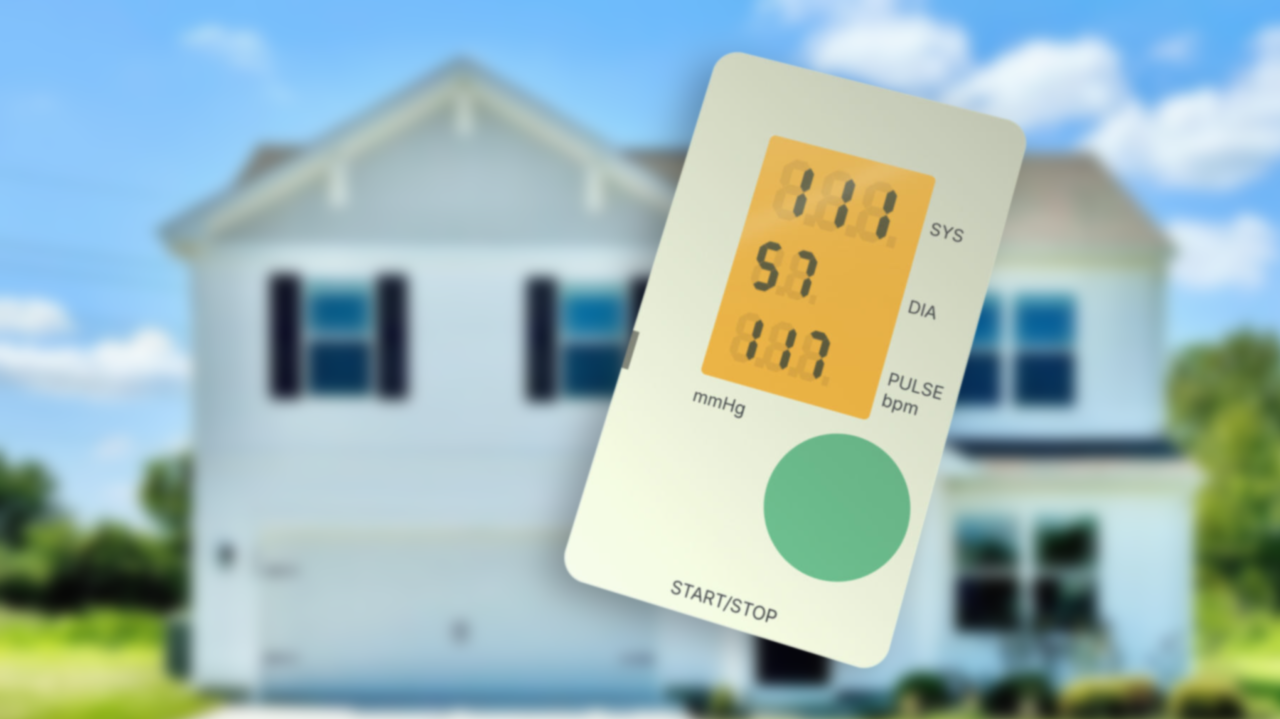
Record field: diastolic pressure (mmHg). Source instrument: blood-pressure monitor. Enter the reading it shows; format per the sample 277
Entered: 57
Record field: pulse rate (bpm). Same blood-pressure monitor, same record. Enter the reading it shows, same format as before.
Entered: 117
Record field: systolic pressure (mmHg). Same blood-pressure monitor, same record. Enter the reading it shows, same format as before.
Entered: 111
